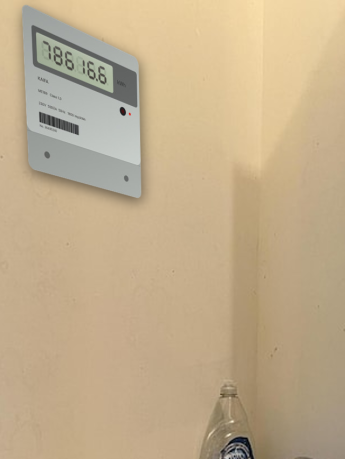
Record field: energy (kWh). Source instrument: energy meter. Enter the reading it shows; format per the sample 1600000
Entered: 78616.6
